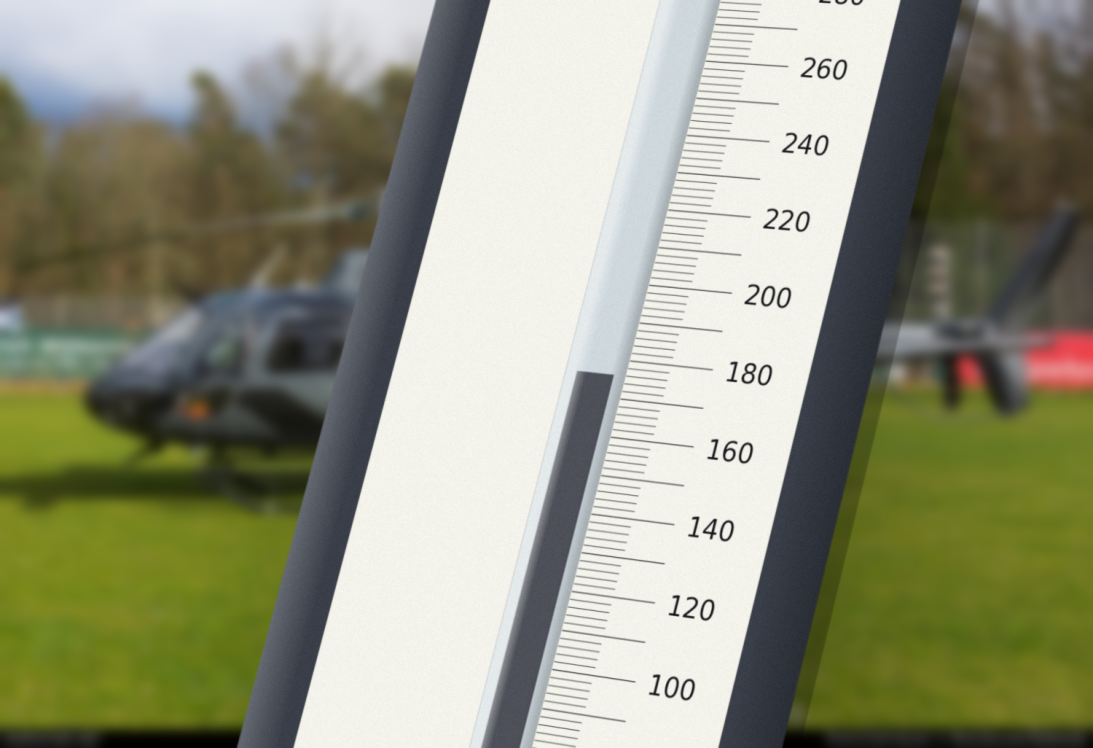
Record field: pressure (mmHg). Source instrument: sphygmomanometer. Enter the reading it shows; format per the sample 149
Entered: 176
